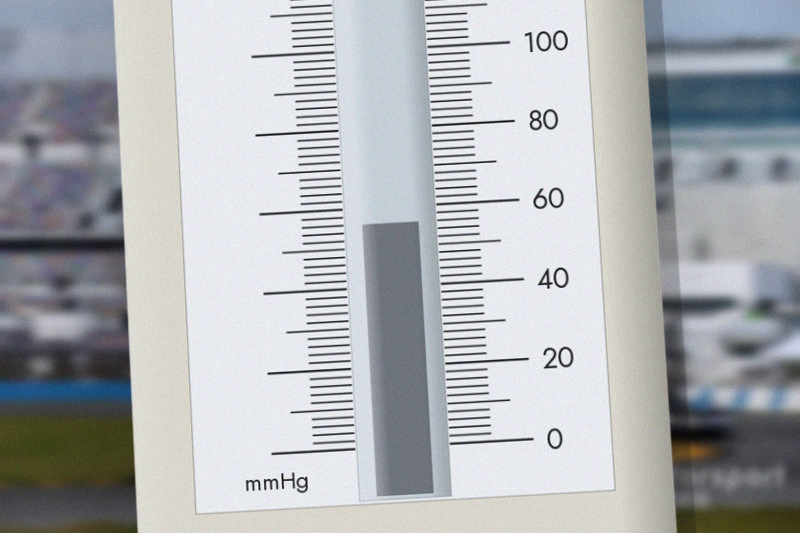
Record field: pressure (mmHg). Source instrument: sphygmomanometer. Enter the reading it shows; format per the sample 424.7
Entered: 56
